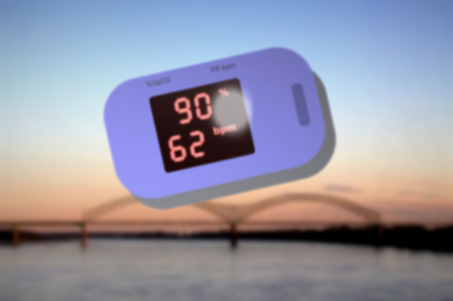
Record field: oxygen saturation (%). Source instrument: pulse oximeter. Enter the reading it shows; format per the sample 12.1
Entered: 90
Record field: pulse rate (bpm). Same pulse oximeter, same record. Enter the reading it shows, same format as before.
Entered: 62
